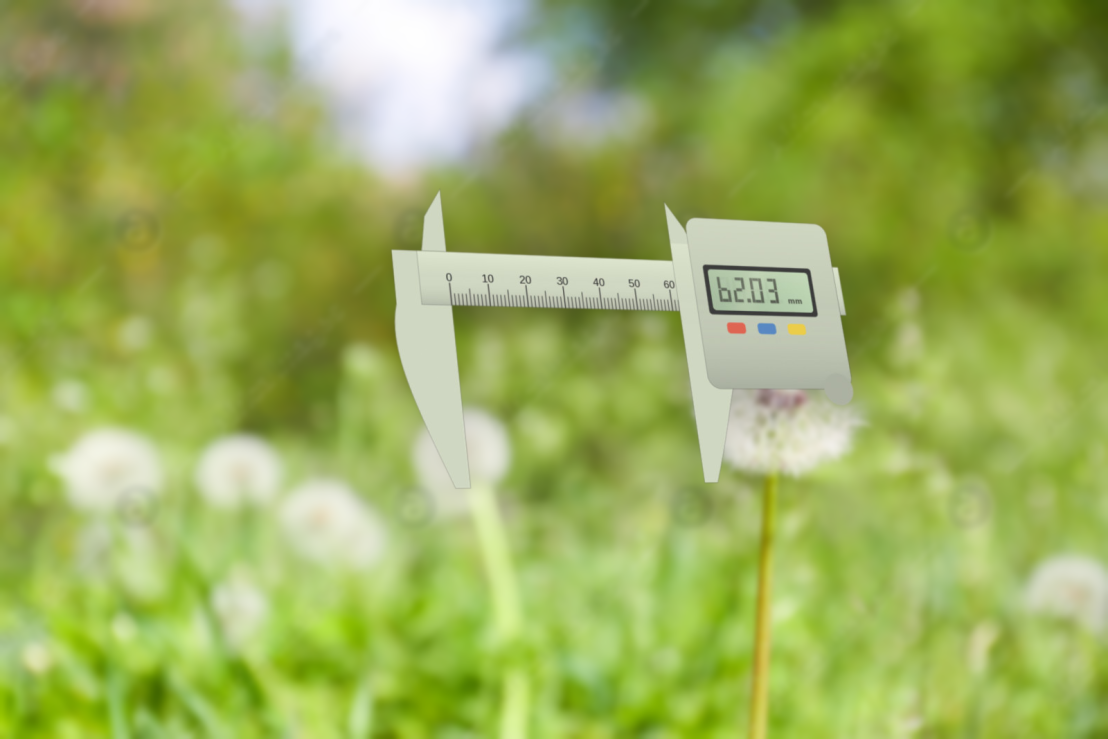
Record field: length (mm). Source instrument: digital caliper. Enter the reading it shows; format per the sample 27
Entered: 62.03
